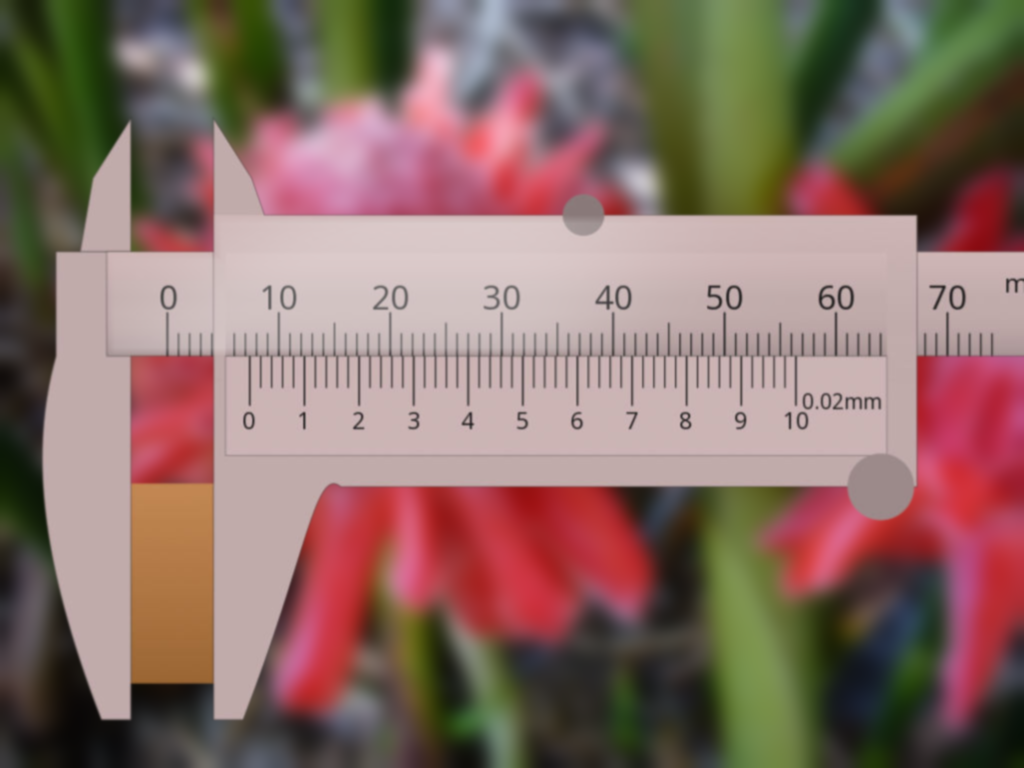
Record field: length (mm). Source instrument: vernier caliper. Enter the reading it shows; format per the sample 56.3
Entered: 7.4
